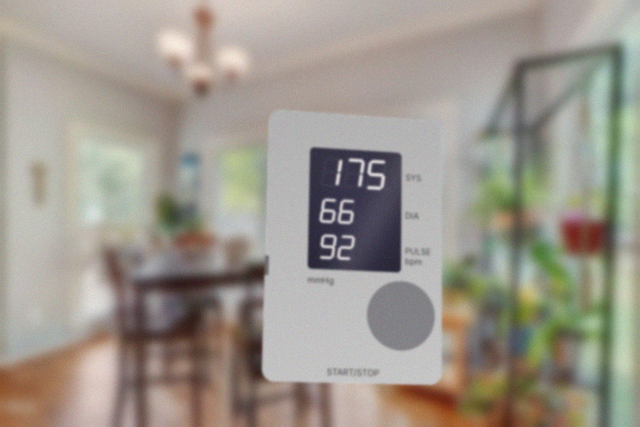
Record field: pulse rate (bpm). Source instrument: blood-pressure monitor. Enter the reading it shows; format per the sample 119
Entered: 92
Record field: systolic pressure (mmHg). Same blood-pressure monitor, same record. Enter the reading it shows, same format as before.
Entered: 175
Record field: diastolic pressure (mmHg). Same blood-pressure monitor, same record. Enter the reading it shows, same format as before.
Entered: 66
